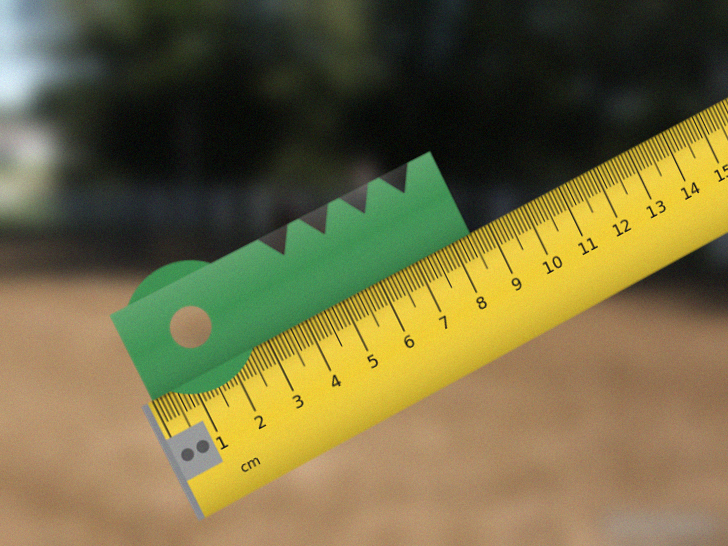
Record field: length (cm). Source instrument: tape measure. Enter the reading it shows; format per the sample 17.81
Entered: 8.5
